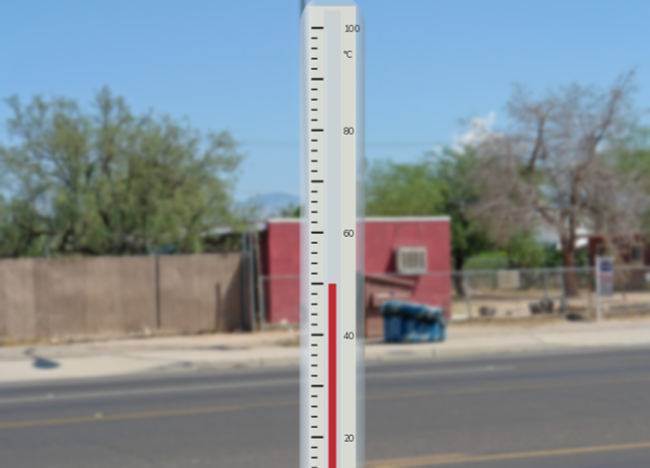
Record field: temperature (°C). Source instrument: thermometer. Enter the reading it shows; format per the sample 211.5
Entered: 50
